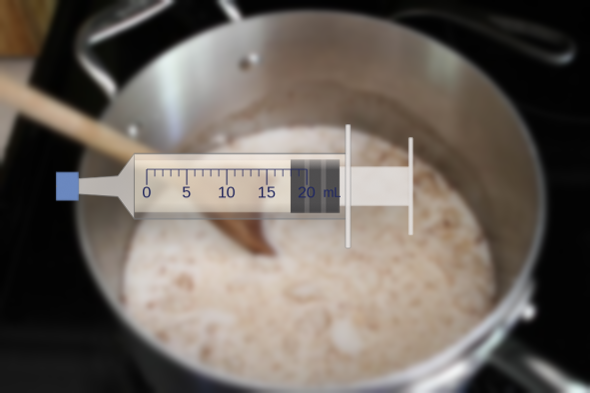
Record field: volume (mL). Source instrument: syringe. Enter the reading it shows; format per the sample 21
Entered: 18
